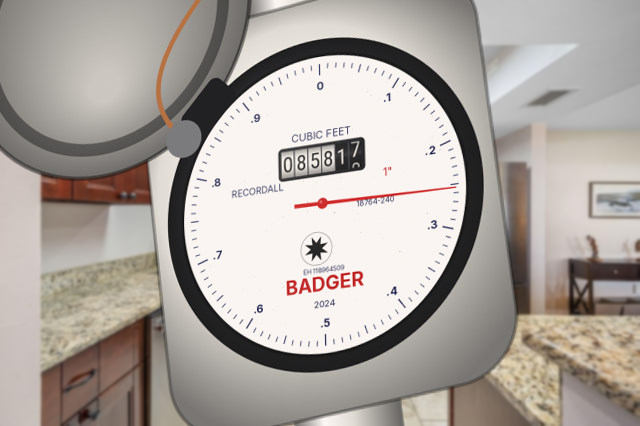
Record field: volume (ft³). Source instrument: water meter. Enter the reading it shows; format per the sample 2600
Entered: 85817.25
